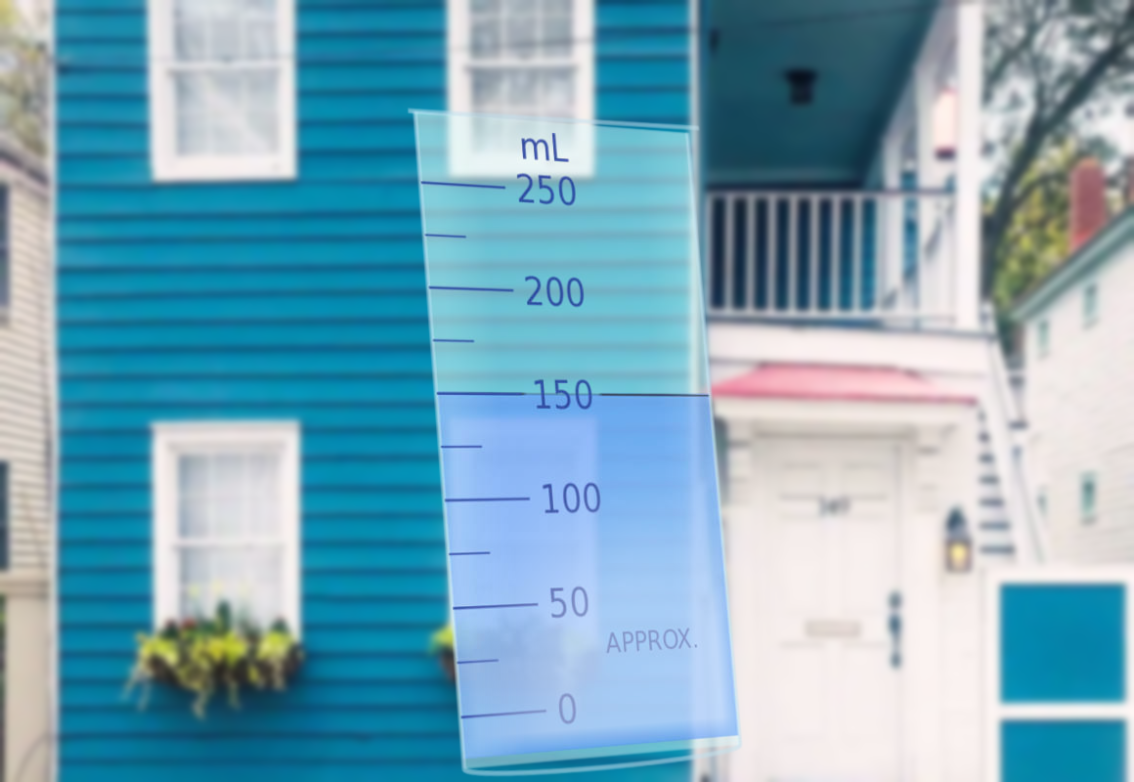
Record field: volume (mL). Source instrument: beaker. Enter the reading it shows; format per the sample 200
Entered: 150
